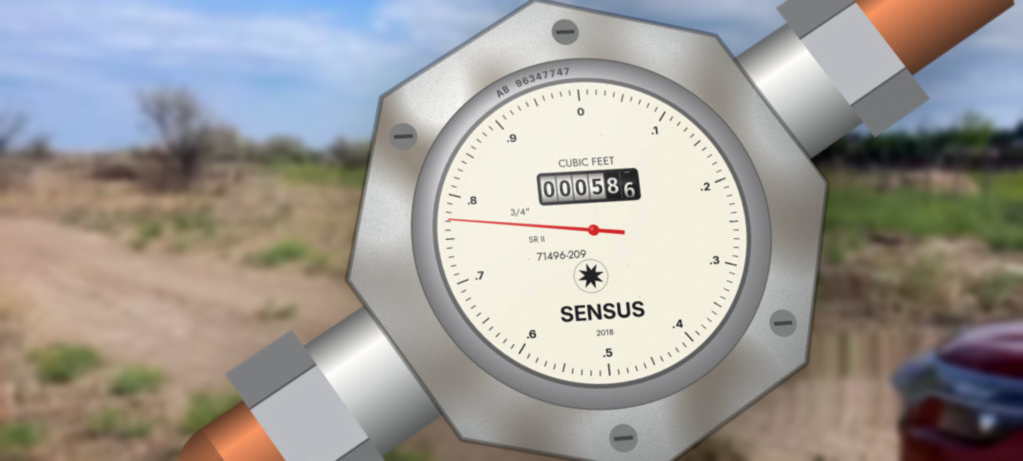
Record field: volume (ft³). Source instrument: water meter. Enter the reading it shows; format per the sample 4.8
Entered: 585.77
